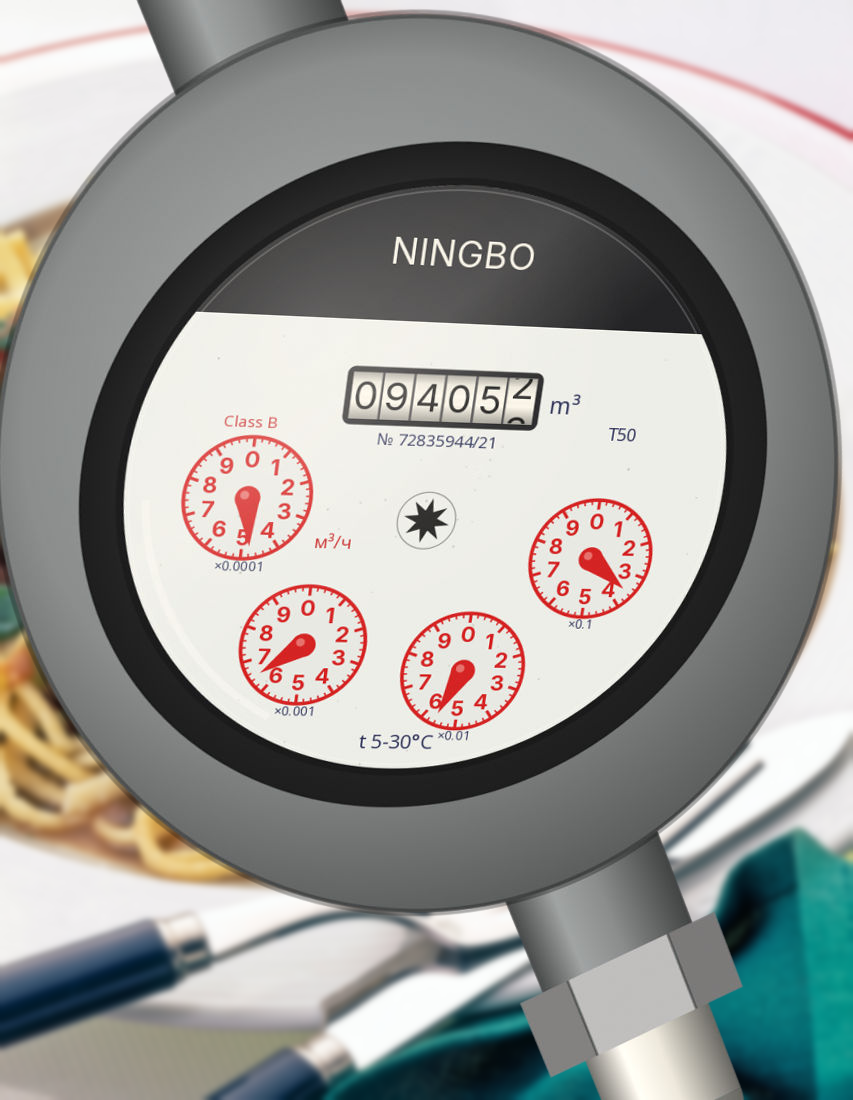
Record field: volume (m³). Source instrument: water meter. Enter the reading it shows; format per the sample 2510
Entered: 94052.3564
